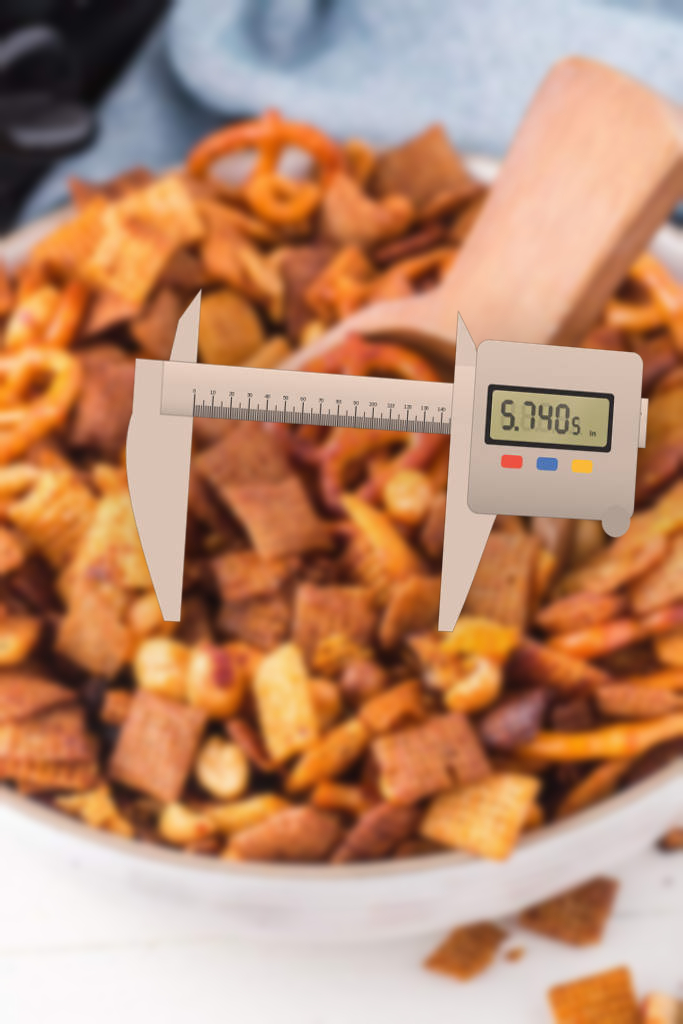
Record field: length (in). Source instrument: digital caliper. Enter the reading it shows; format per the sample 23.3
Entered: 5.7405
